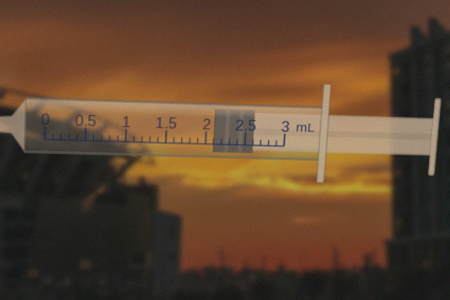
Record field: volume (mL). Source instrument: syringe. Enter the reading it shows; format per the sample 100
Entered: 2.1
